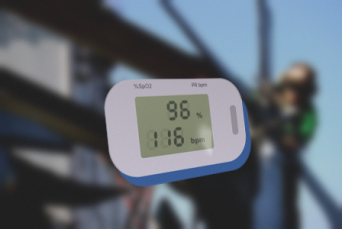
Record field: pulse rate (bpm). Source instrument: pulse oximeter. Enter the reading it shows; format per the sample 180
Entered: 116
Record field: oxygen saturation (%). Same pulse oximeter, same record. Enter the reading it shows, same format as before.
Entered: 96
